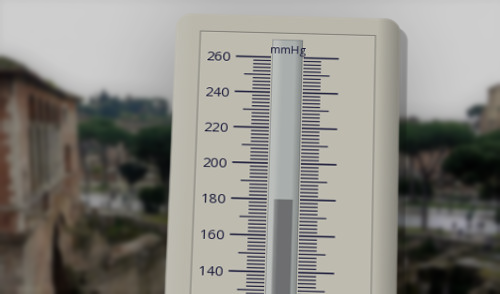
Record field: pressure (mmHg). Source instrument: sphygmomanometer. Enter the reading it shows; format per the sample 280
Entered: 180
